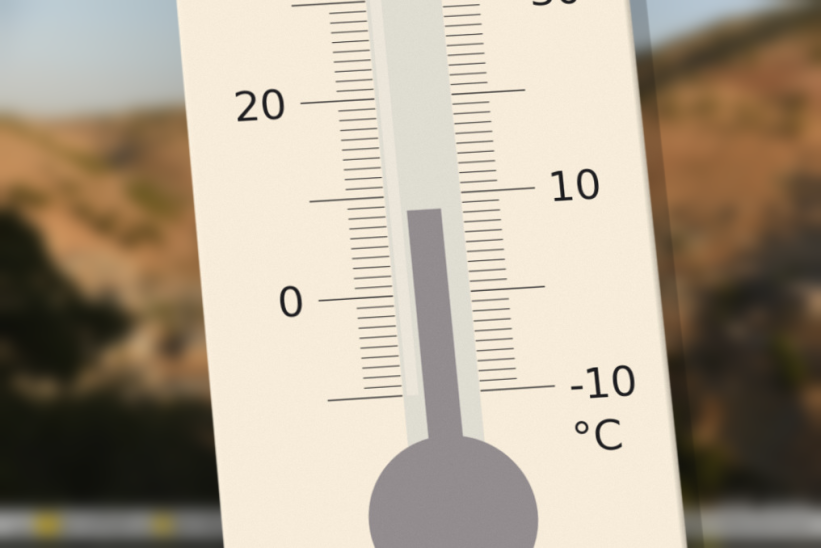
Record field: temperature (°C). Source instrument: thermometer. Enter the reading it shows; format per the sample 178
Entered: 8.5
